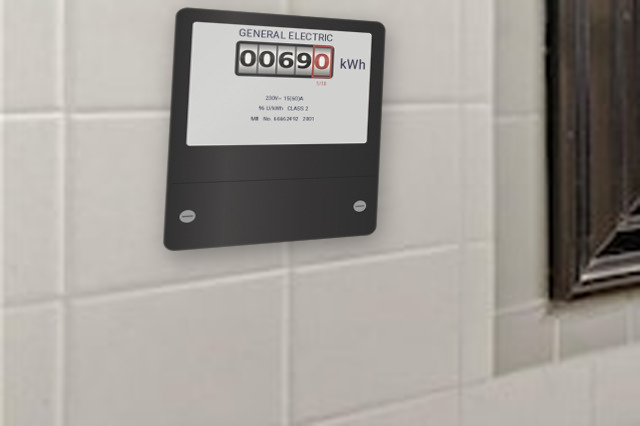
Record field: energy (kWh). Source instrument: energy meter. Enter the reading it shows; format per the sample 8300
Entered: 69.0
